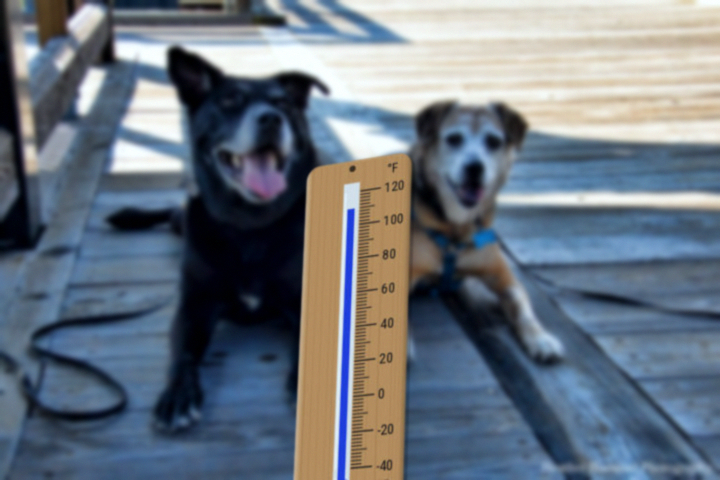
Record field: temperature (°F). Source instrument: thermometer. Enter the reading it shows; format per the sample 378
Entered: 110
